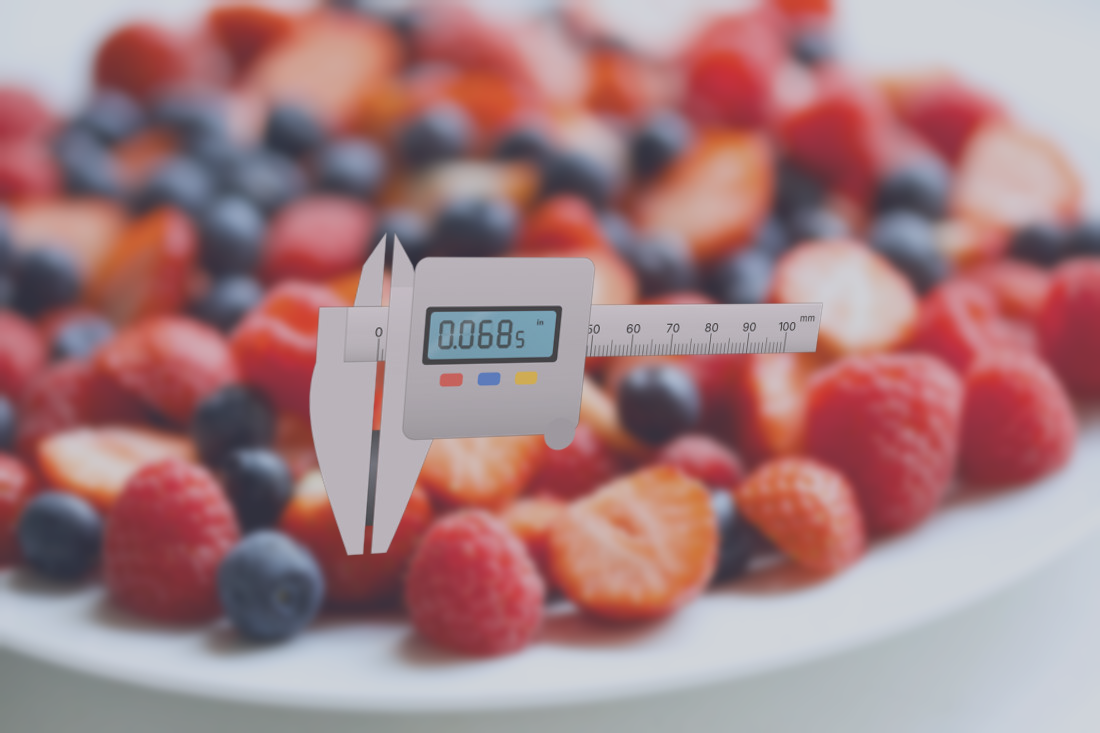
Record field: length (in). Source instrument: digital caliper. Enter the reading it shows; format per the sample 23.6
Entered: 0.0685
